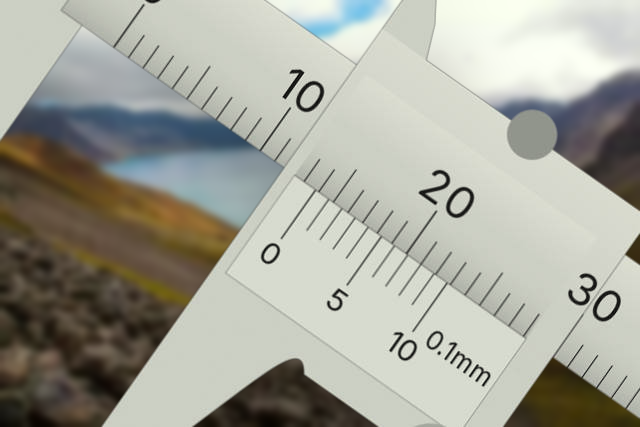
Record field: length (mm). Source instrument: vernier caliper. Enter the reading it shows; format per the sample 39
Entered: 13.8
